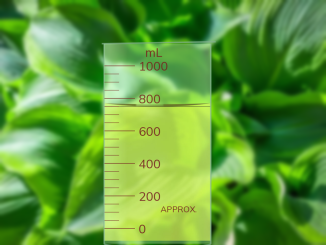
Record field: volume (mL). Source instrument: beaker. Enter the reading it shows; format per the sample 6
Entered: 750
